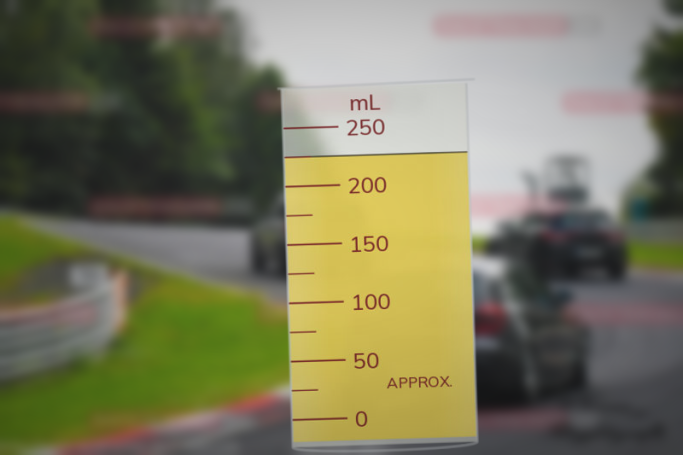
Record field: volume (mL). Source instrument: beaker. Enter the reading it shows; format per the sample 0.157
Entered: 225
